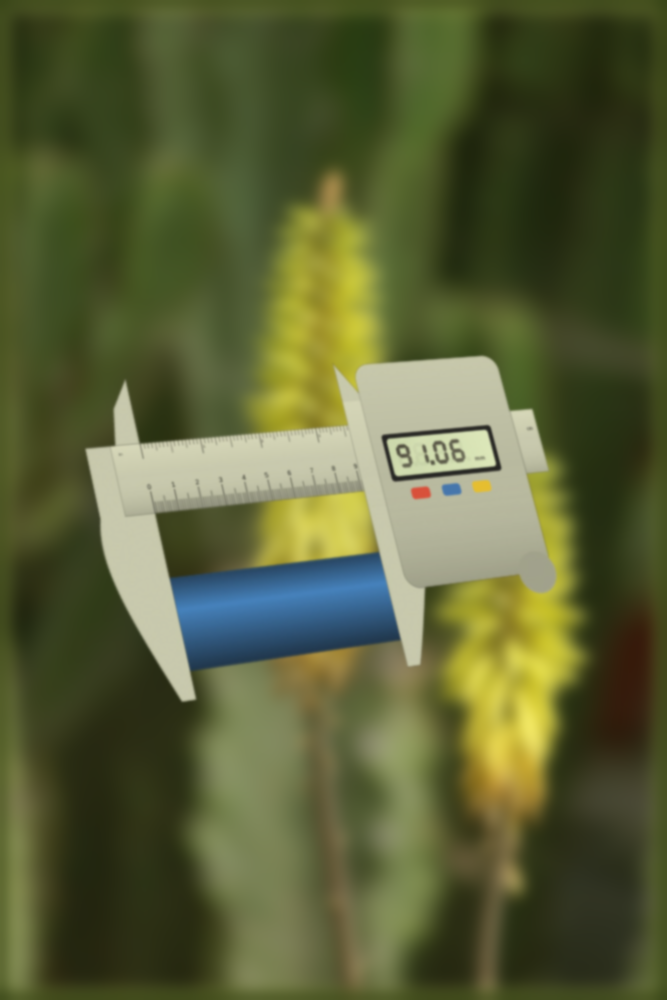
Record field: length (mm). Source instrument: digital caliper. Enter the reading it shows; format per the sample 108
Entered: 91.06
